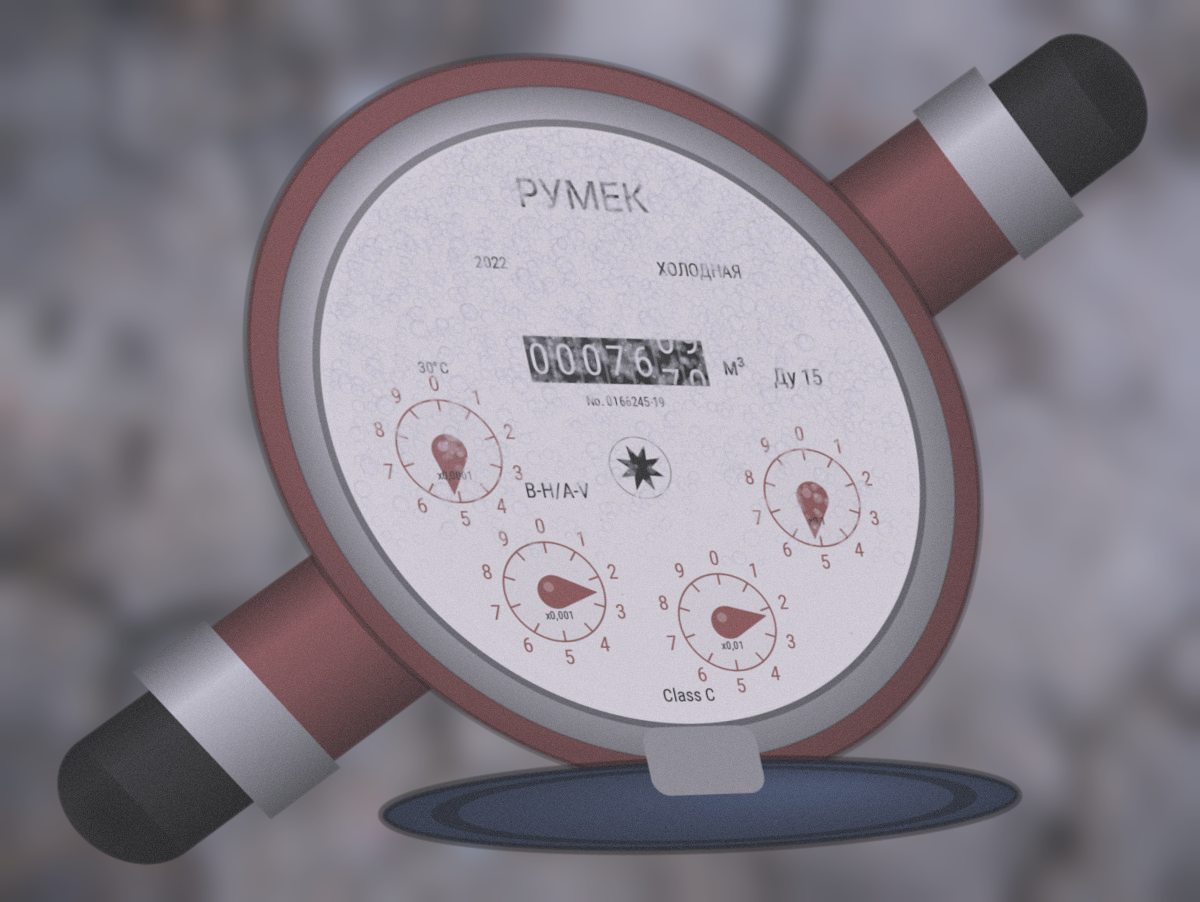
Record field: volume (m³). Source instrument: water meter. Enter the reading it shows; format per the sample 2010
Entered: 7669.5225
